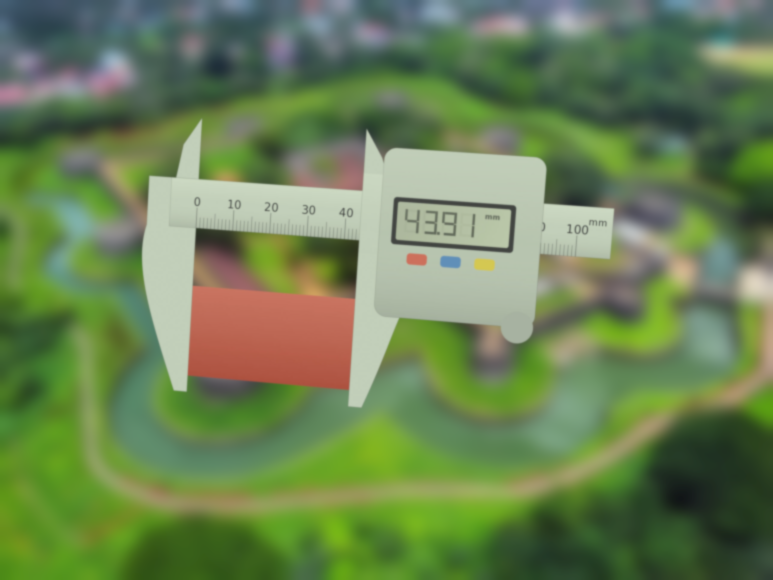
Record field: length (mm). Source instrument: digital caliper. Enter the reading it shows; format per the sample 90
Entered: 43.91
